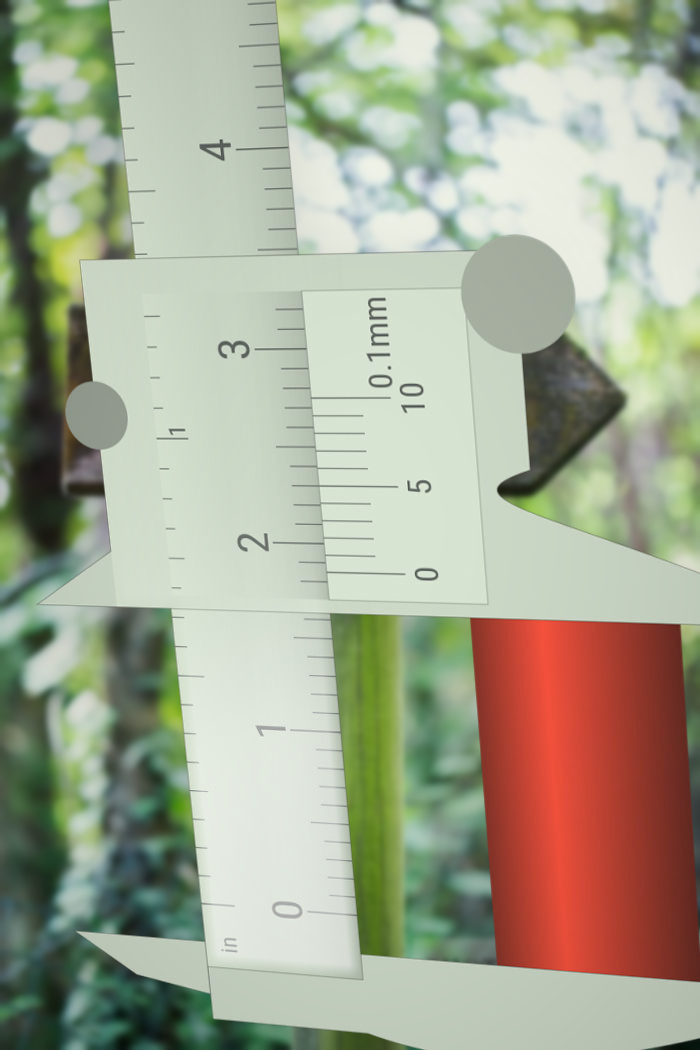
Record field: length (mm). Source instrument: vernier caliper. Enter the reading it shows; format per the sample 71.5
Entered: 18.5
